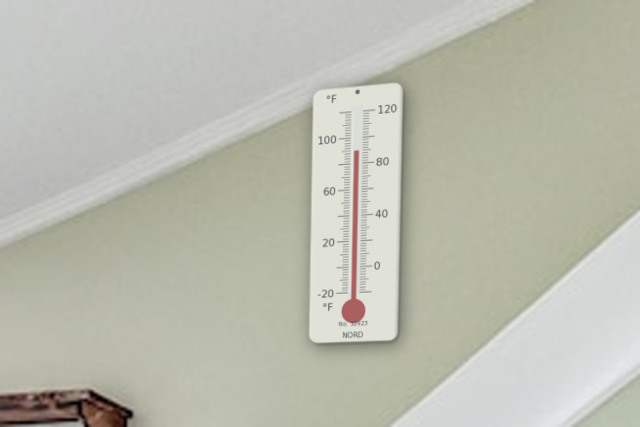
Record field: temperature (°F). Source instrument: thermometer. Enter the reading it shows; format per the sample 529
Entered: 90
